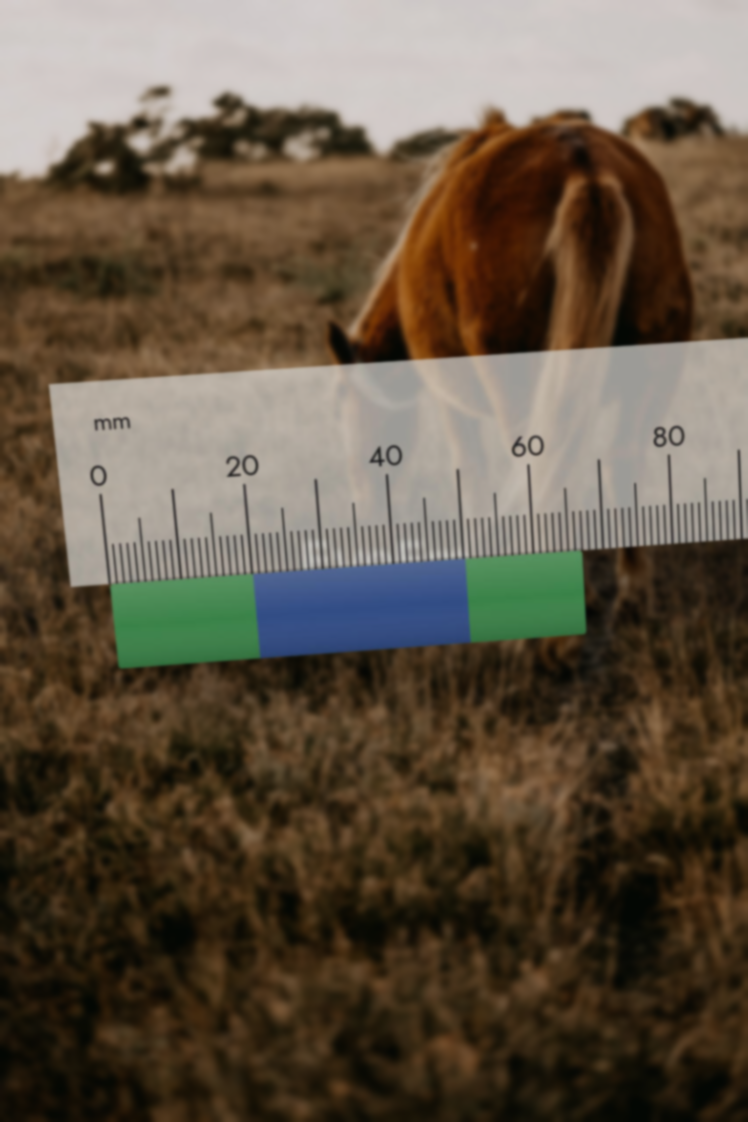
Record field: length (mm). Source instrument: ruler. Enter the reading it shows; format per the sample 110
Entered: 67
